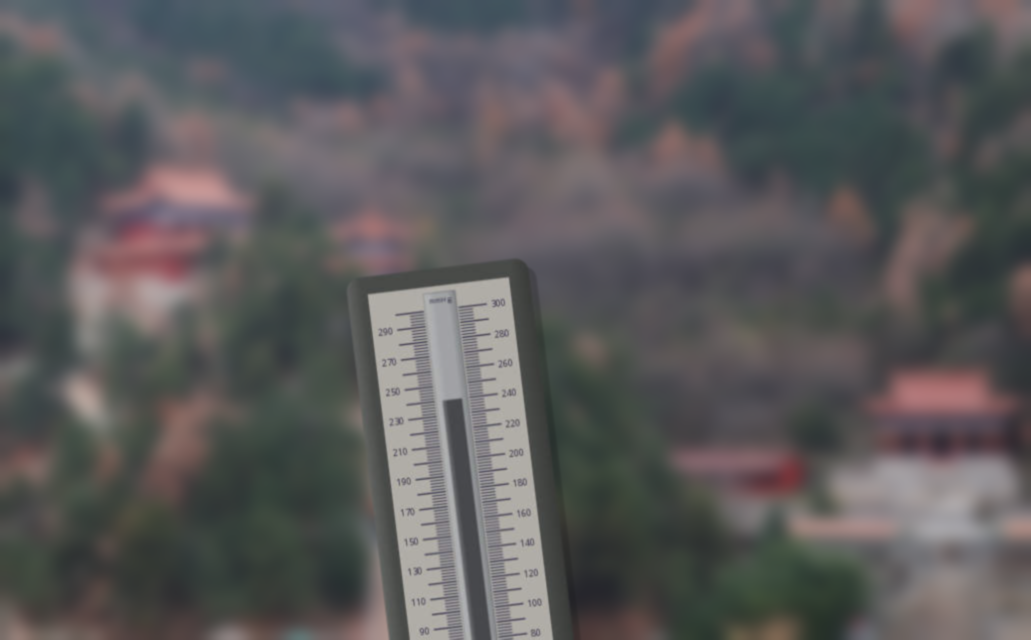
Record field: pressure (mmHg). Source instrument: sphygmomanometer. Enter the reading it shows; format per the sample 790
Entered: 240
